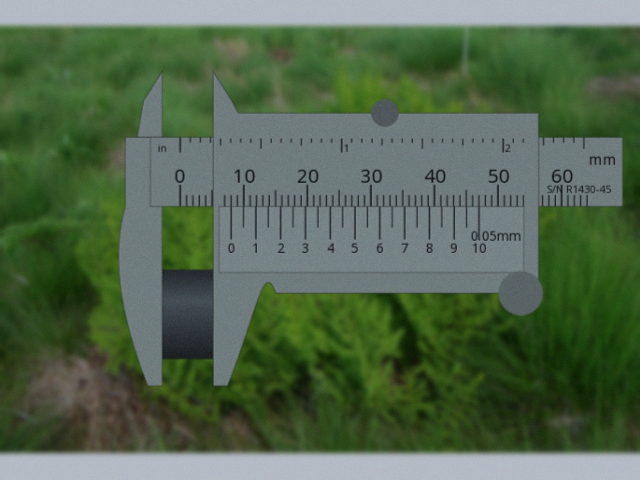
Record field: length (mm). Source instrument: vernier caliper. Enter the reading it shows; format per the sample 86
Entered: 8.0
